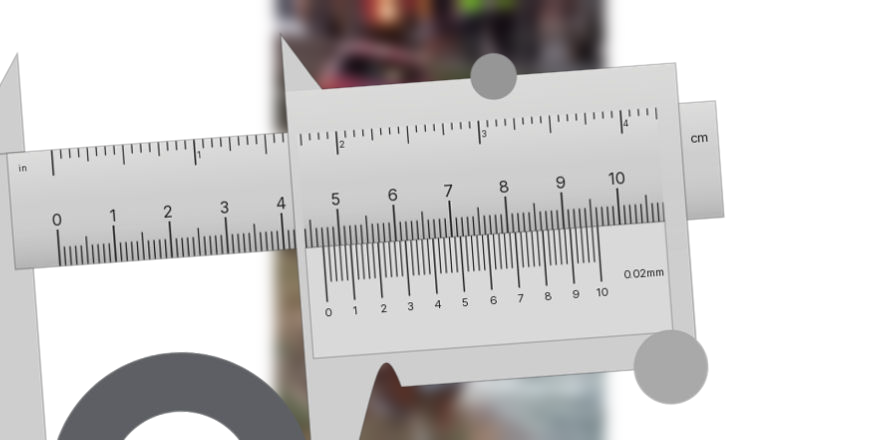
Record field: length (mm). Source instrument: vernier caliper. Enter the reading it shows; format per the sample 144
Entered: 47.0
